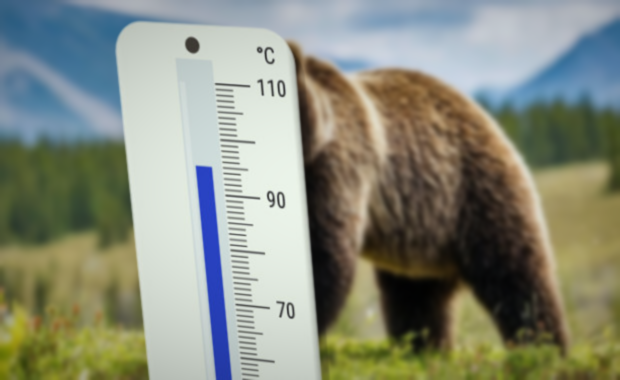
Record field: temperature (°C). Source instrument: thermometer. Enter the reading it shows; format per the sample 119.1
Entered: 95
